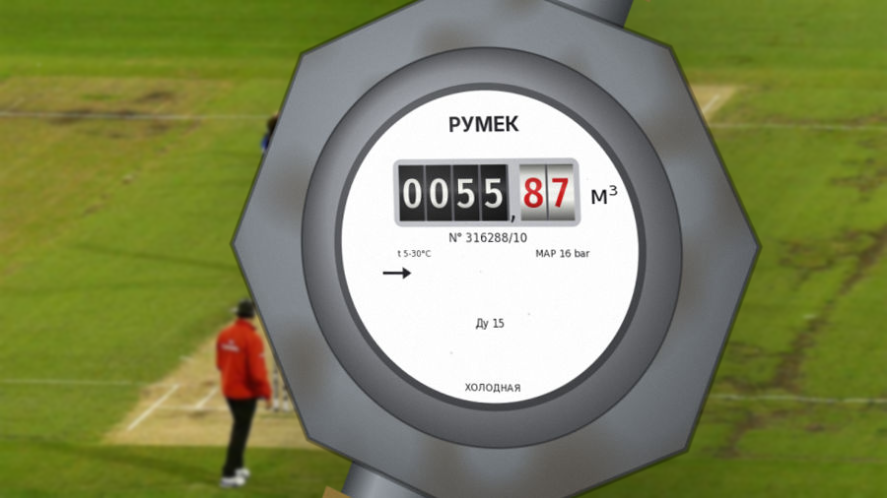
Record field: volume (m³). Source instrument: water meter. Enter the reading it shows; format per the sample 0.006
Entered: 55.87
